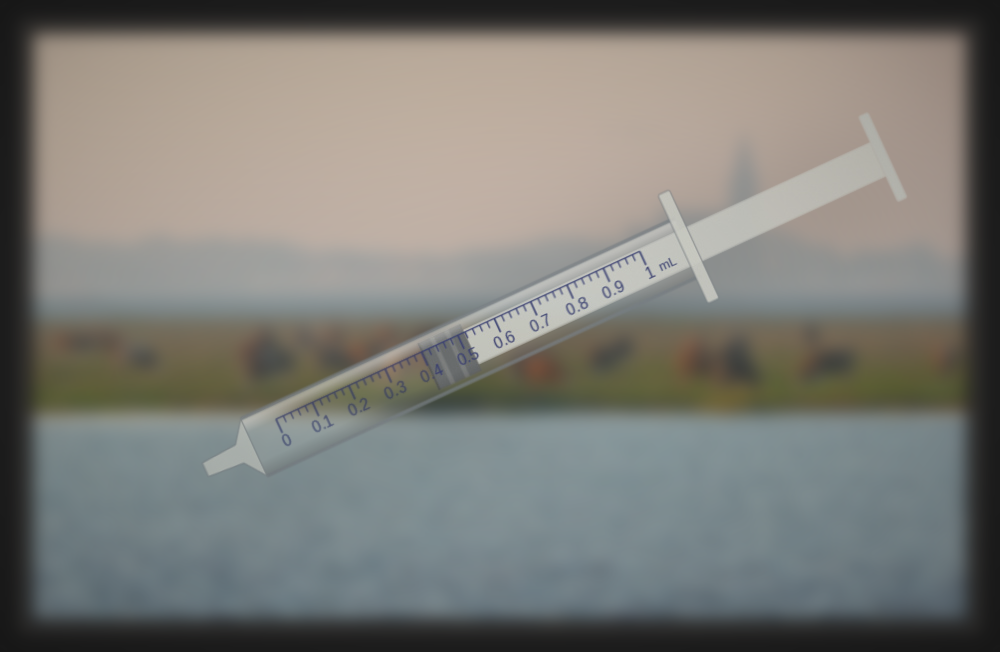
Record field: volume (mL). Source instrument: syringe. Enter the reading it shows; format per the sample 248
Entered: 0.4
